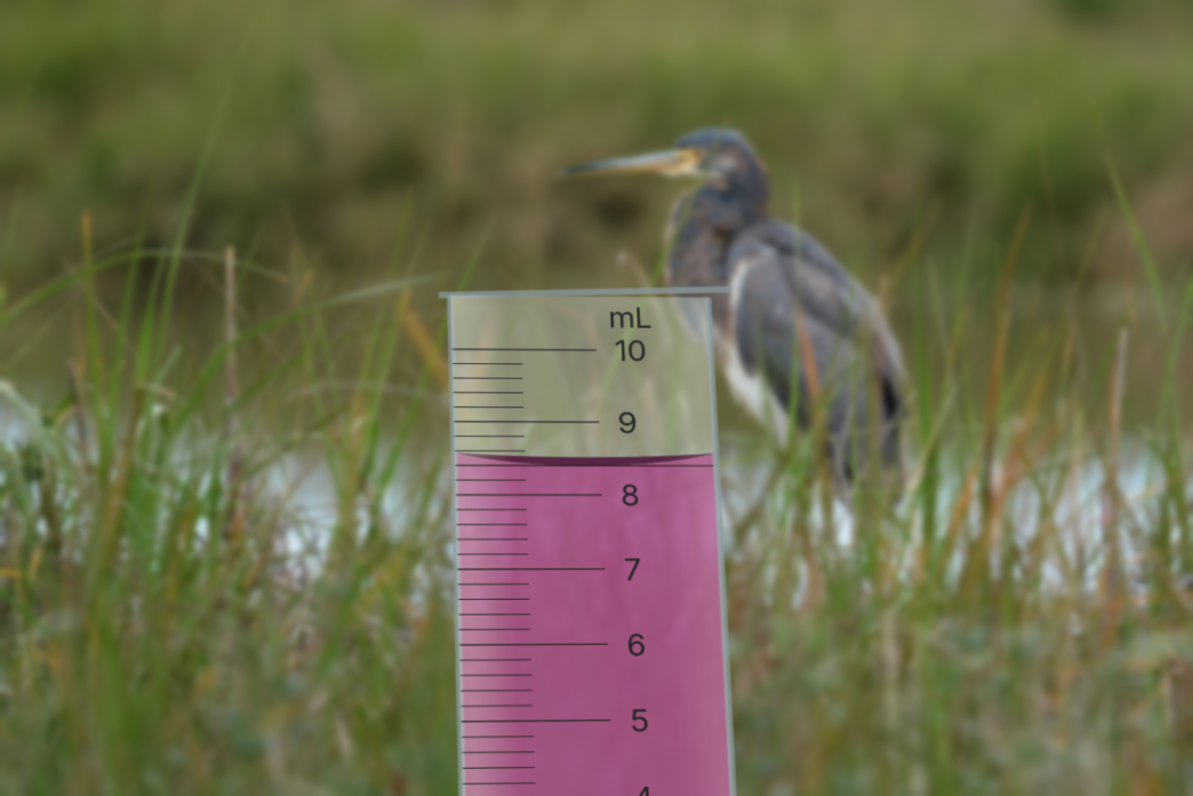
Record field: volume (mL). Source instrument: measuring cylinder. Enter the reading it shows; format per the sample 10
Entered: 8.4
